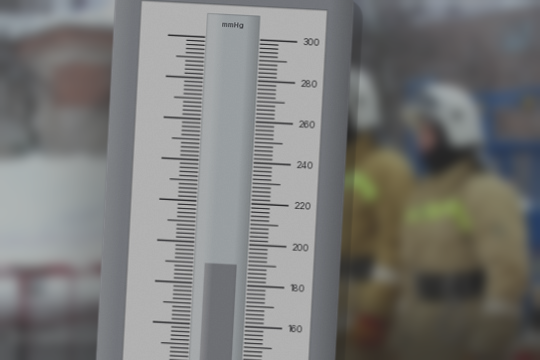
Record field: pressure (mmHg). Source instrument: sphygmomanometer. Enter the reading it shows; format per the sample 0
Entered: 190
